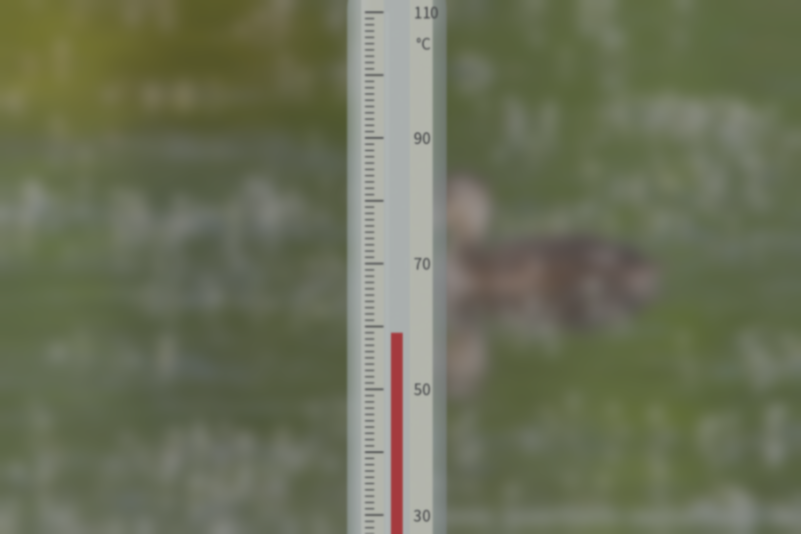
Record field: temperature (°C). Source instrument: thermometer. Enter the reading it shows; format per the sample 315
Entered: 59
